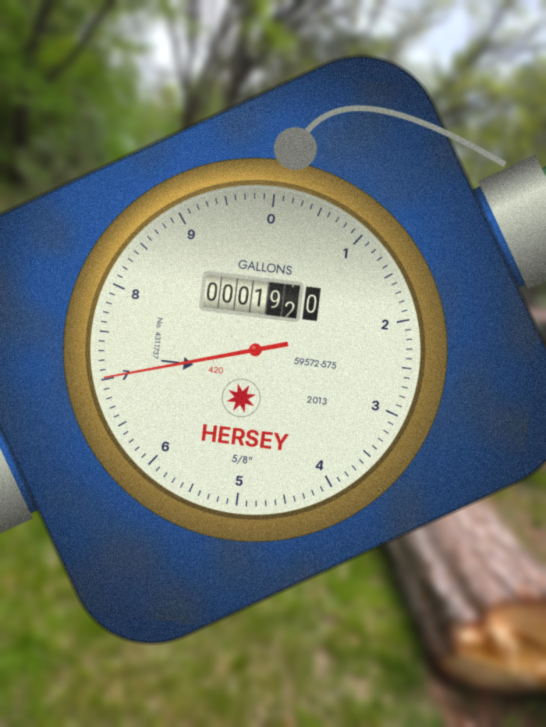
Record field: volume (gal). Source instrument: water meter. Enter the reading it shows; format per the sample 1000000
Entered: 1917.0
